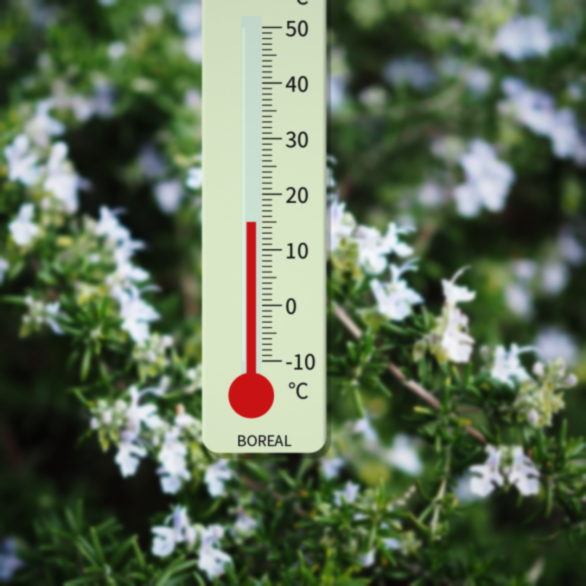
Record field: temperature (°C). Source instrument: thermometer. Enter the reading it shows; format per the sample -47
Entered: 15
